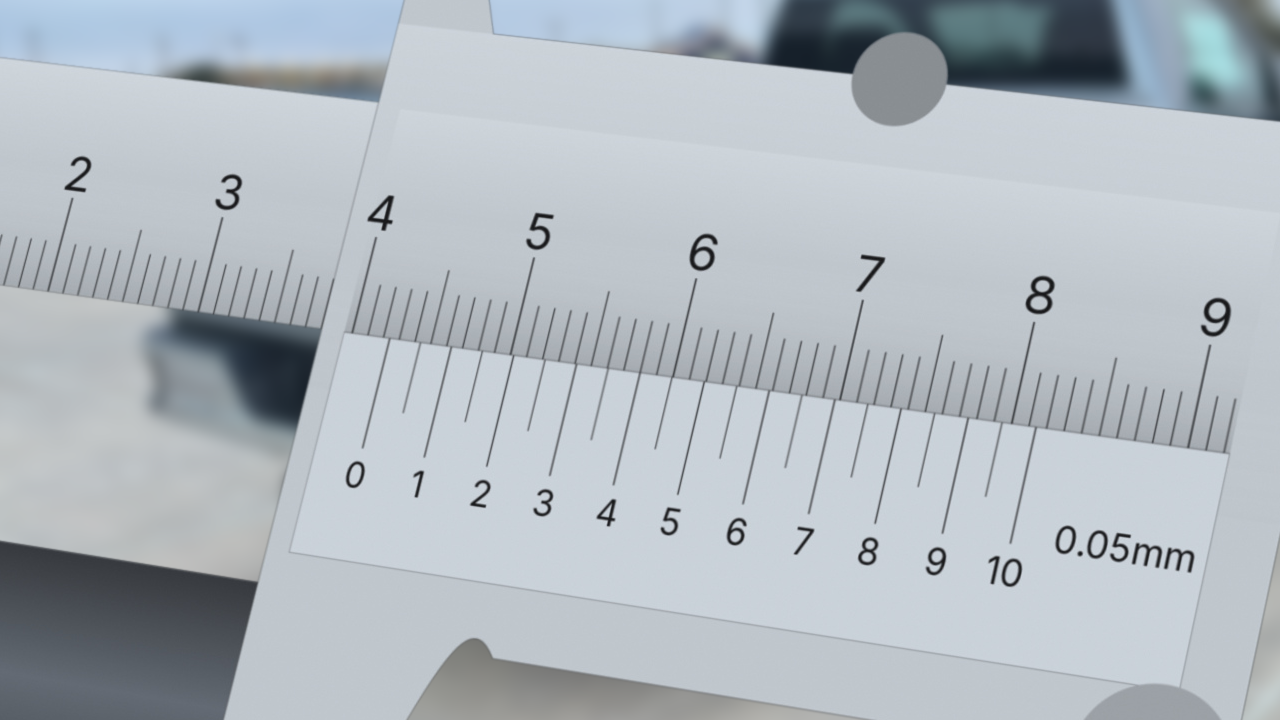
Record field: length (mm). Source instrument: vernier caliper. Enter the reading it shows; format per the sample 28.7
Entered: 42.4
